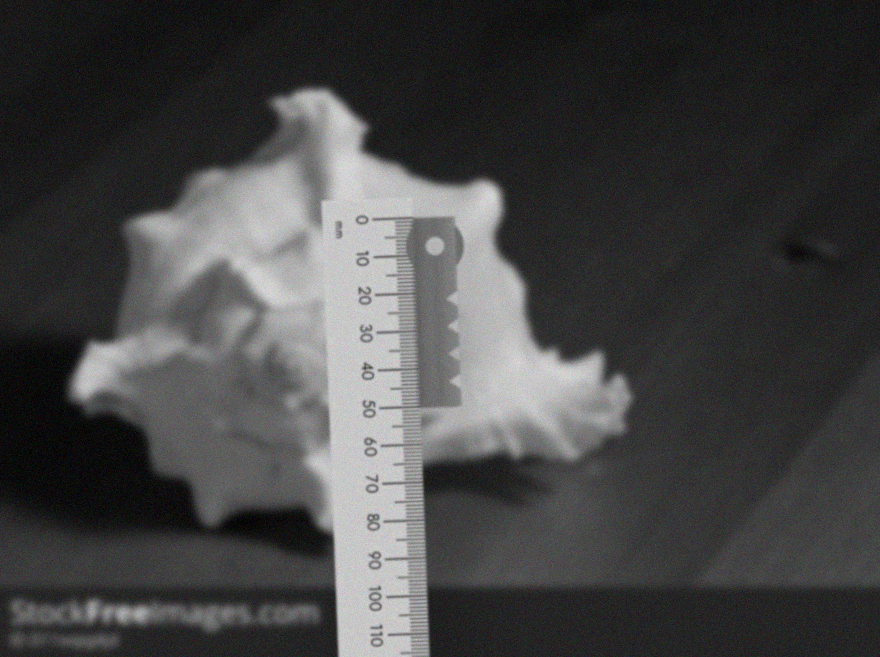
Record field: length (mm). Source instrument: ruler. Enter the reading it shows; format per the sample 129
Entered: 50
